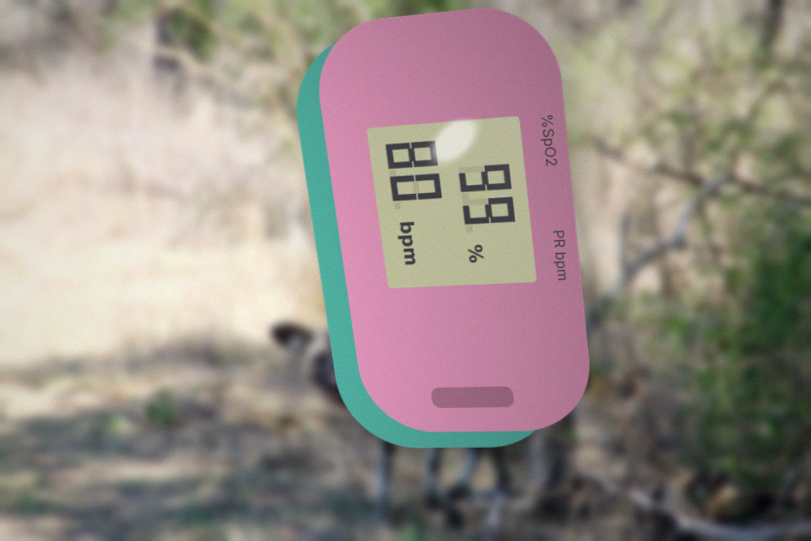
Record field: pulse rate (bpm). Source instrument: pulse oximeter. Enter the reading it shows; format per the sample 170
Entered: 80
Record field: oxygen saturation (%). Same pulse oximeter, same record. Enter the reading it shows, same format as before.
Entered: 99
